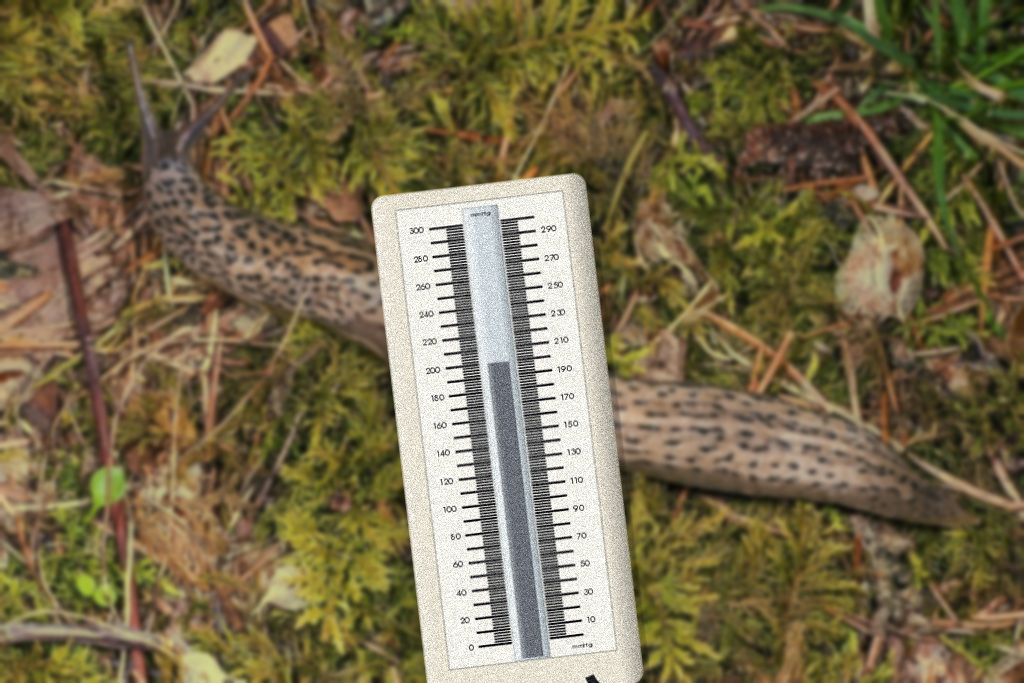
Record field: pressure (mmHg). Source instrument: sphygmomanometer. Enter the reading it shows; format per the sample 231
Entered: 200
